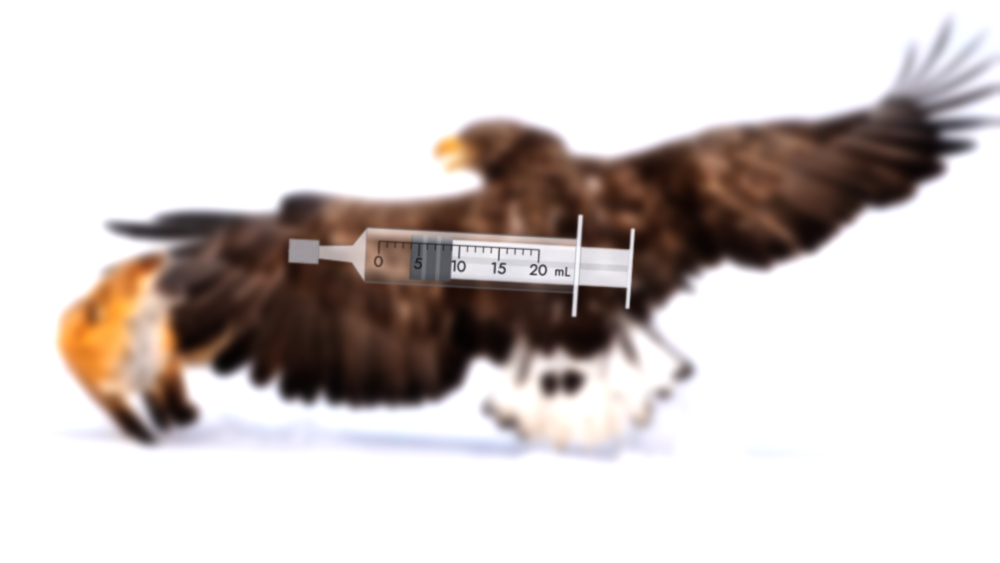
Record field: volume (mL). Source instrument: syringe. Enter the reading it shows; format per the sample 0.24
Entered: 4
